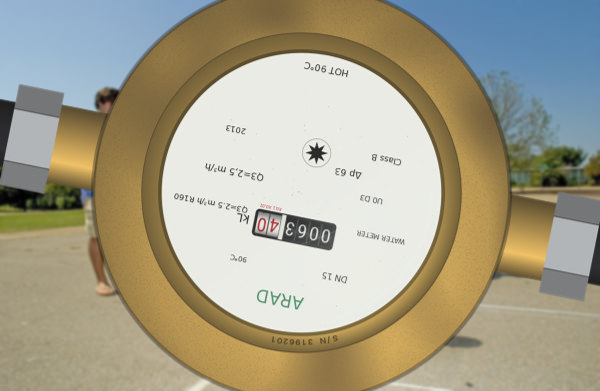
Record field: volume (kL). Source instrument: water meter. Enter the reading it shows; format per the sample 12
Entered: 63.40
